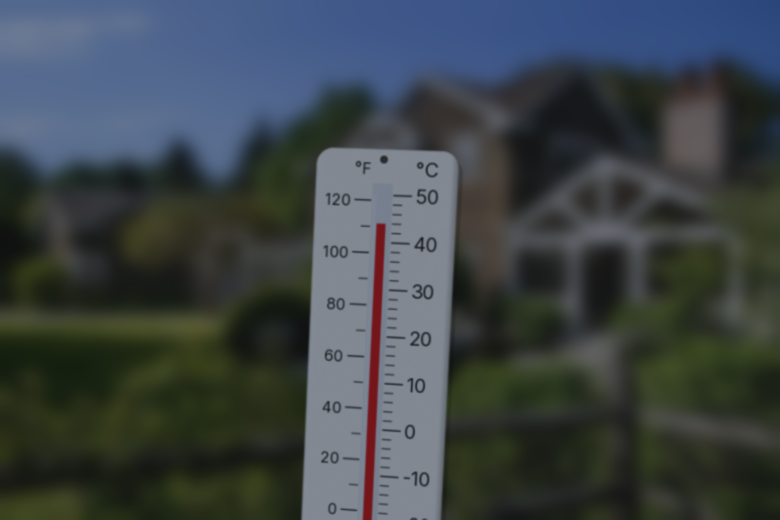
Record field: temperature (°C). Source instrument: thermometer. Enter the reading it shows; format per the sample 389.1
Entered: 44
